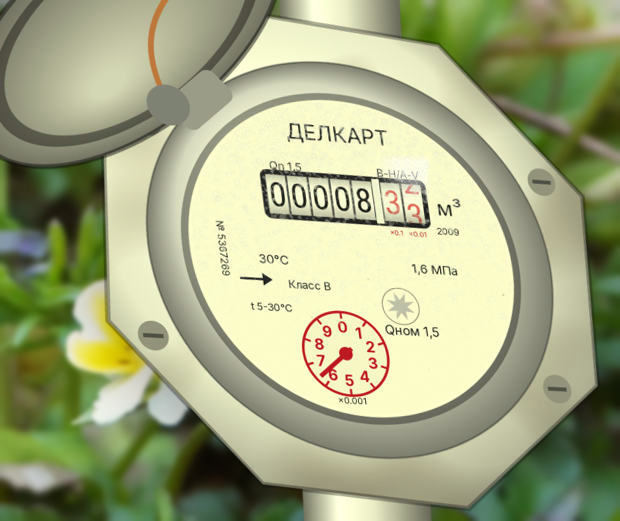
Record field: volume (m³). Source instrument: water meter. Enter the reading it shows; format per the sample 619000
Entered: 8.326
